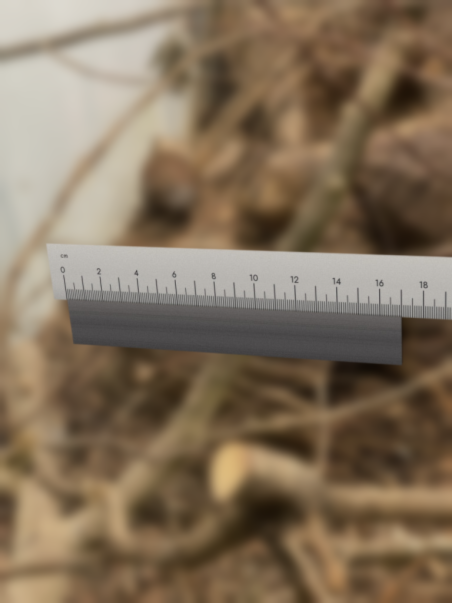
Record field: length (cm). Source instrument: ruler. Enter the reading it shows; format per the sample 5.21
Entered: 17
